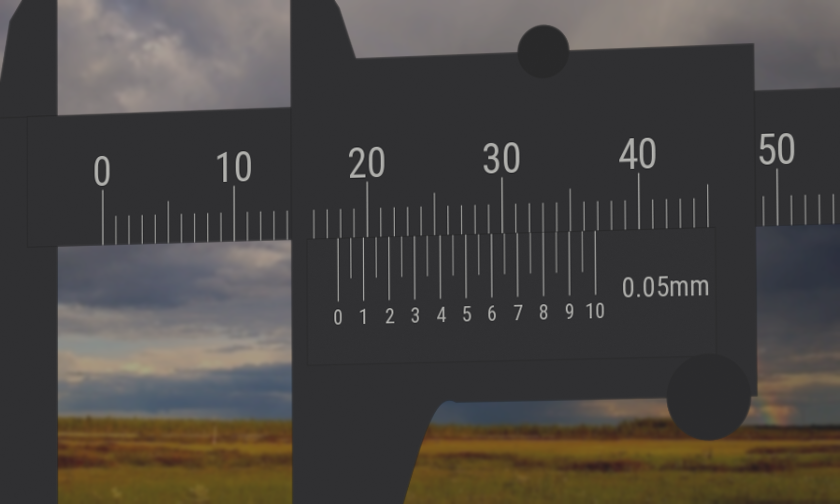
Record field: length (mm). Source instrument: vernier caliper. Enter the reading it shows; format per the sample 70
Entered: 17.8
